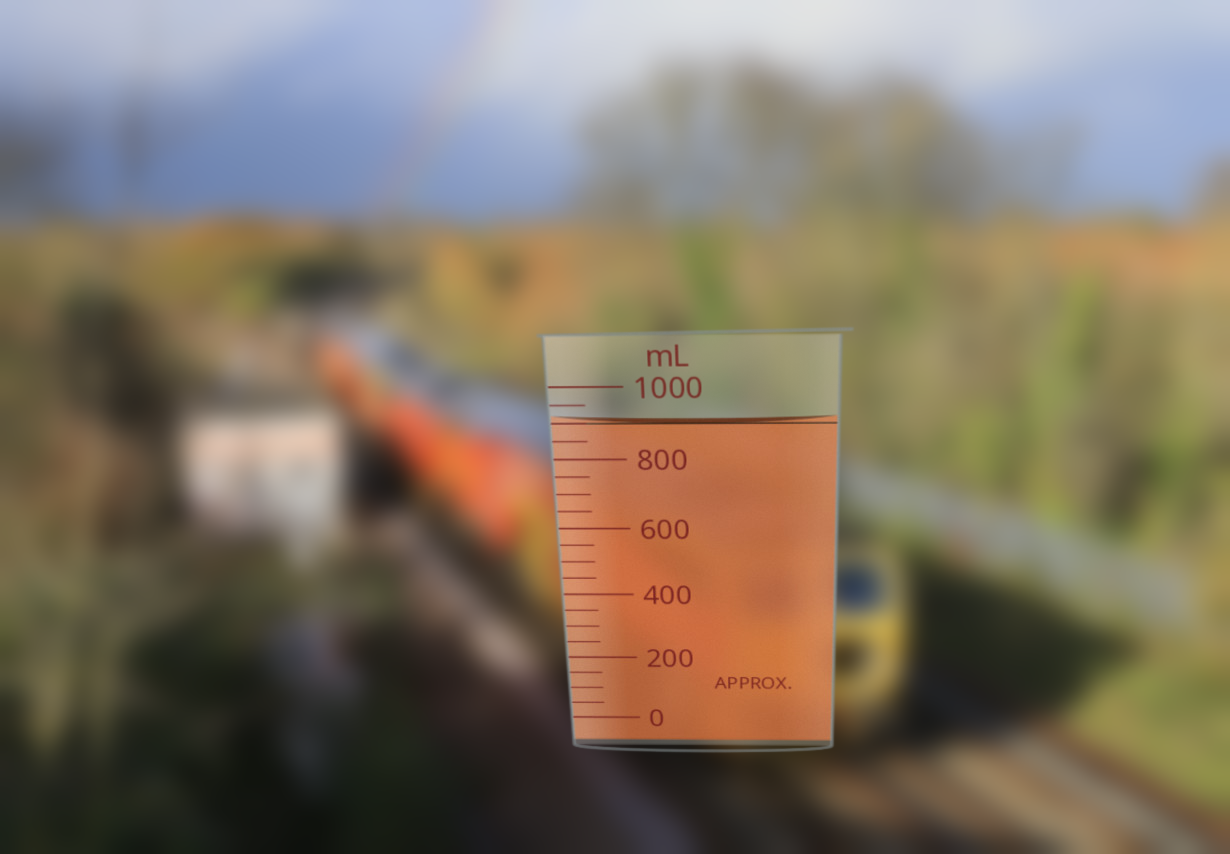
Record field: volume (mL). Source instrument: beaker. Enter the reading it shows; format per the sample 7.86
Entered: 900
